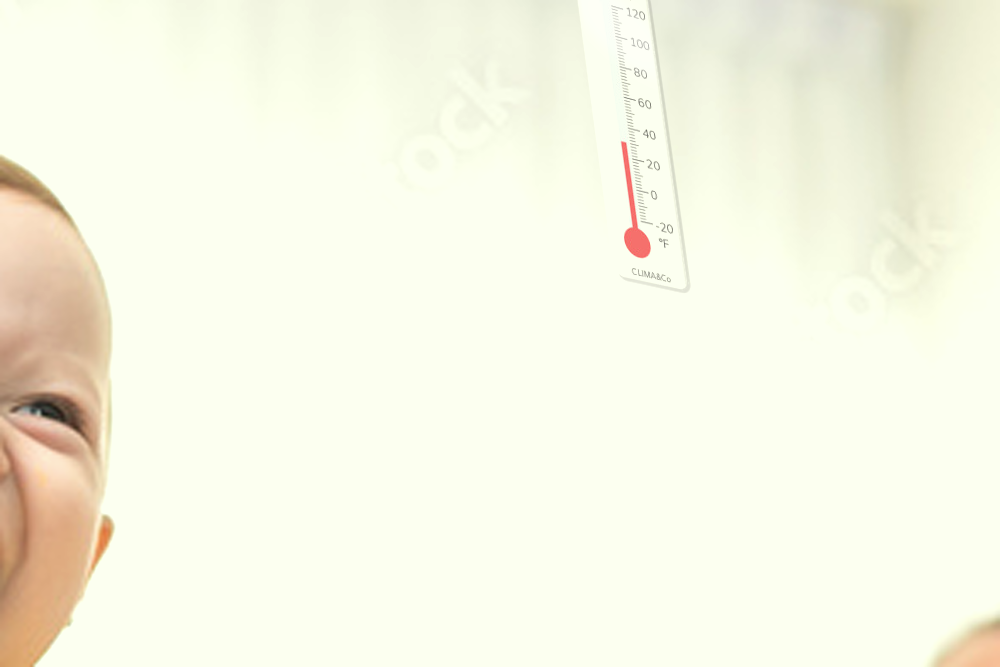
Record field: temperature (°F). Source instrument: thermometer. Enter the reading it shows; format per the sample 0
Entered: 30
